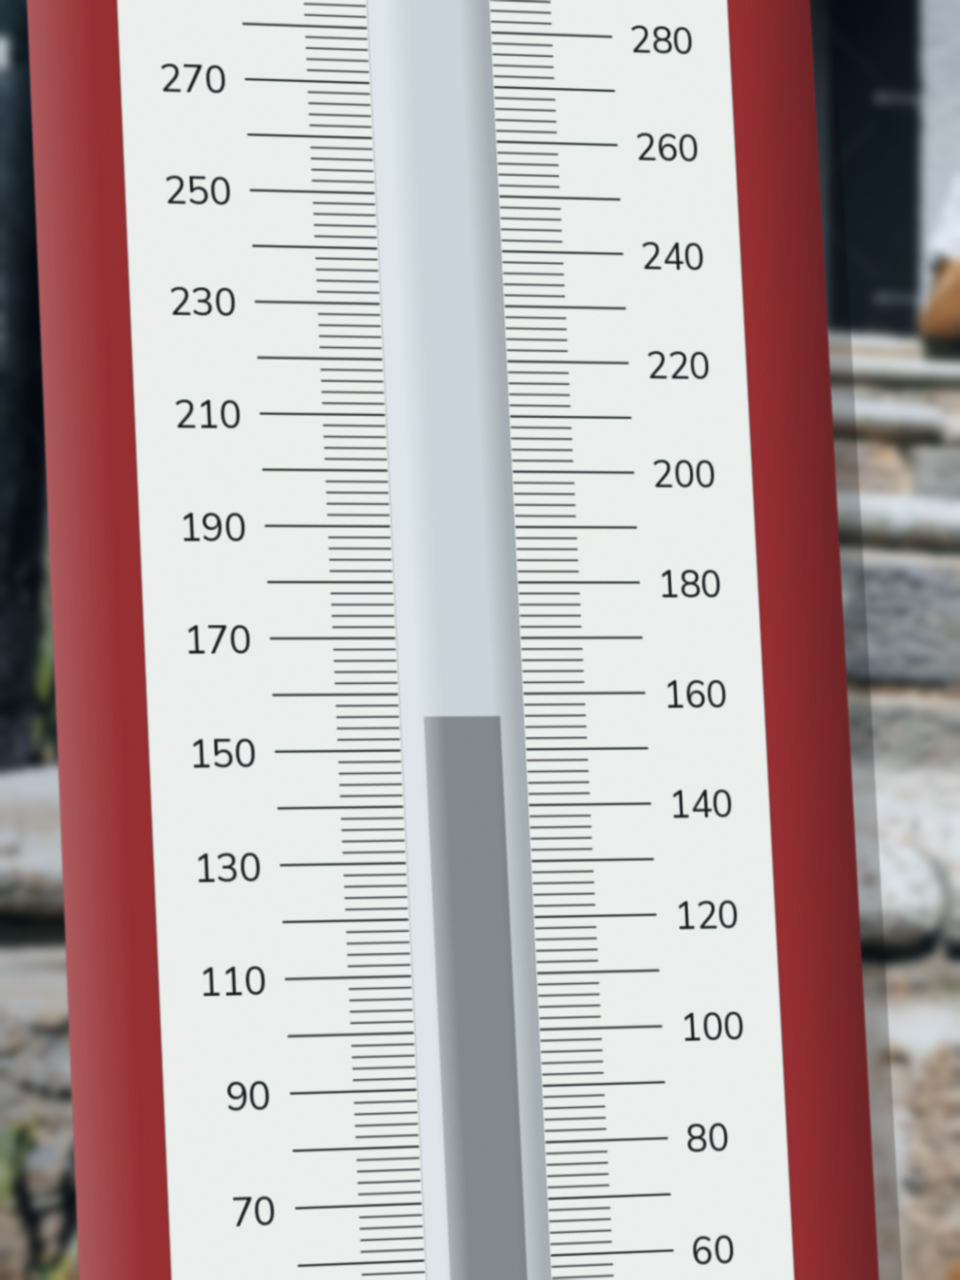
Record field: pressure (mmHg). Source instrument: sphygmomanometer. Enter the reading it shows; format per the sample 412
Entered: 156
